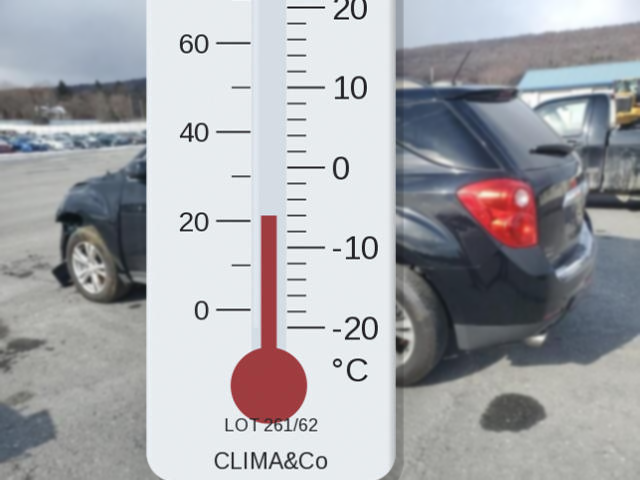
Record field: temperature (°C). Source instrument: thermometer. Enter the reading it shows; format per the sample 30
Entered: -6
